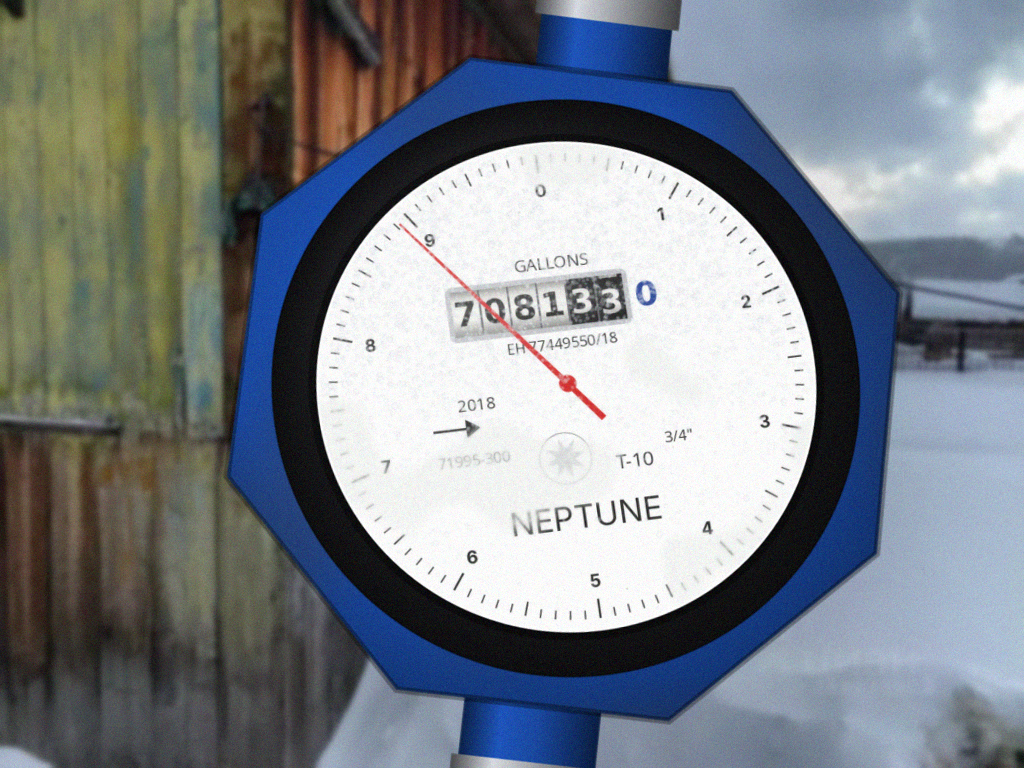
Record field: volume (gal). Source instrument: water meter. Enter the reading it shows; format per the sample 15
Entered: 7081328.9
